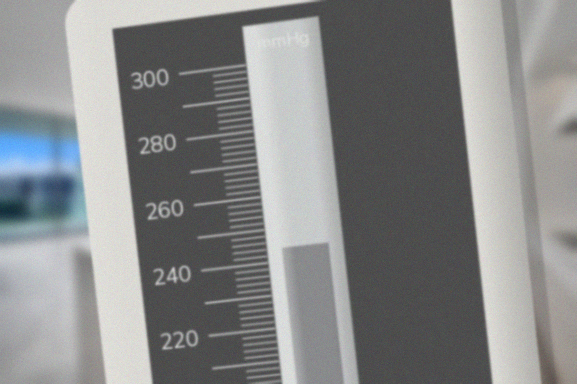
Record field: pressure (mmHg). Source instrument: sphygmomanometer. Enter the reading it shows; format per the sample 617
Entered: 244
